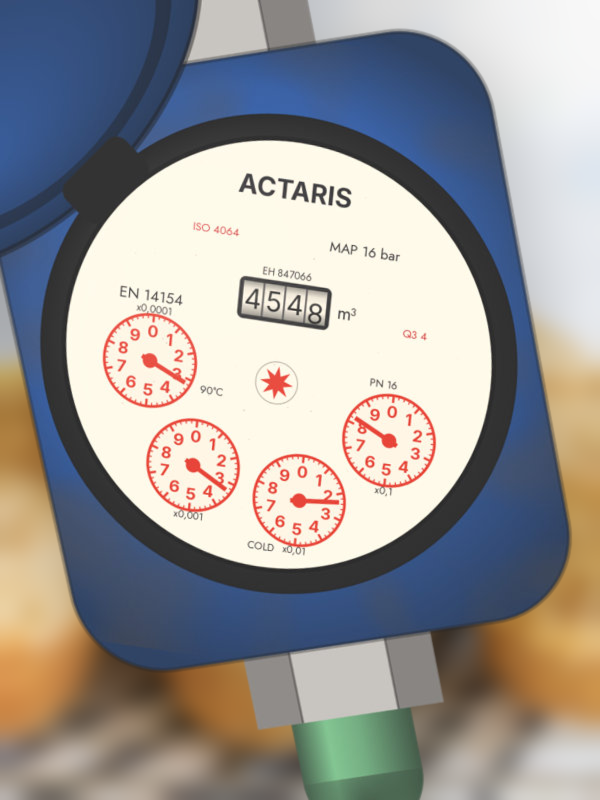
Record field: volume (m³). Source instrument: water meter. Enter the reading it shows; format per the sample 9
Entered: 4547.8233
